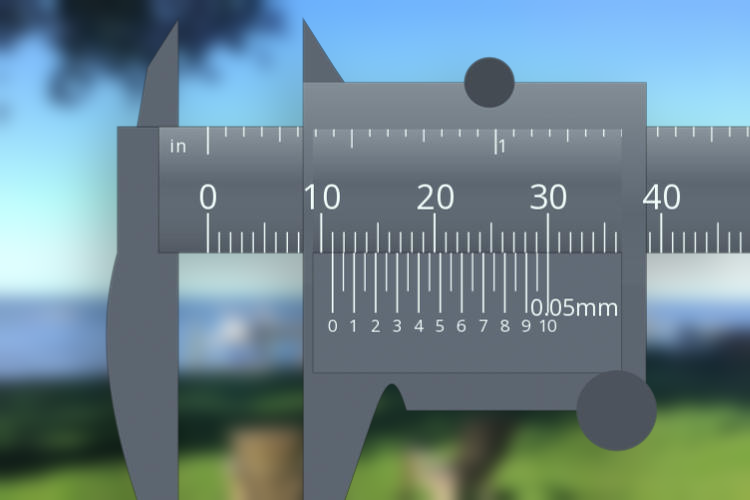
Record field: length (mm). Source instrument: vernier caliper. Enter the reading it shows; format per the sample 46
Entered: 11.0
